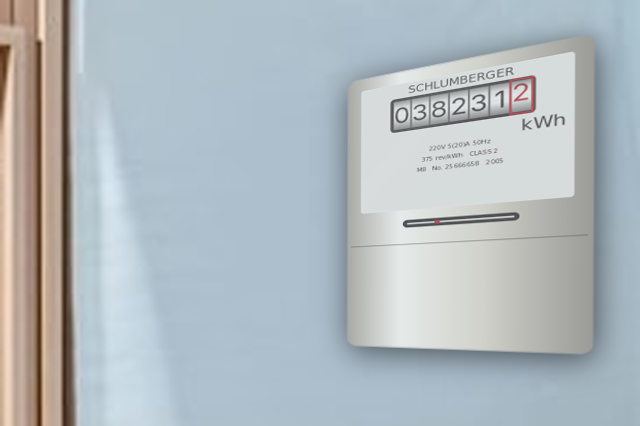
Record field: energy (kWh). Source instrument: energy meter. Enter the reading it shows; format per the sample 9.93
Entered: 38231.2
